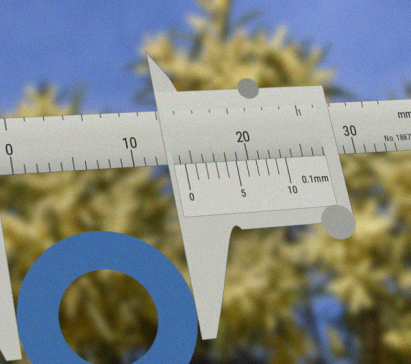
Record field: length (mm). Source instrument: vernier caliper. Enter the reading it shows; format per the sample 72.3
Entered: 14.4
